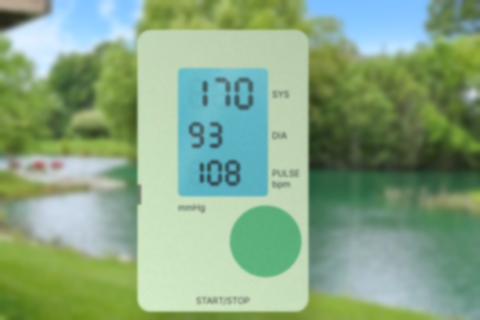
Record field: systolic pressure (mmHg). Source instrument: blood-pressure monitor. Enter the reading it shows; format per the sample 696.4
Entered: 170
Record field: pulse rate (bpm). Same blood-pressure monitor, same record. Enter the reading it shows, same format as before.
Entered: 108
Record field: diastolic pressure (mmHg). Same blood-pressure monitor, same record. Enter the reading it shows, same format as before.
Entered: 93
